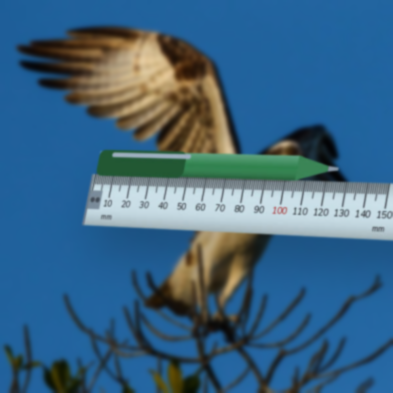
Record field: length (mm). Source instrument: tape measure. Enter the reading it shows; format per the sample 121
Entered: 125
